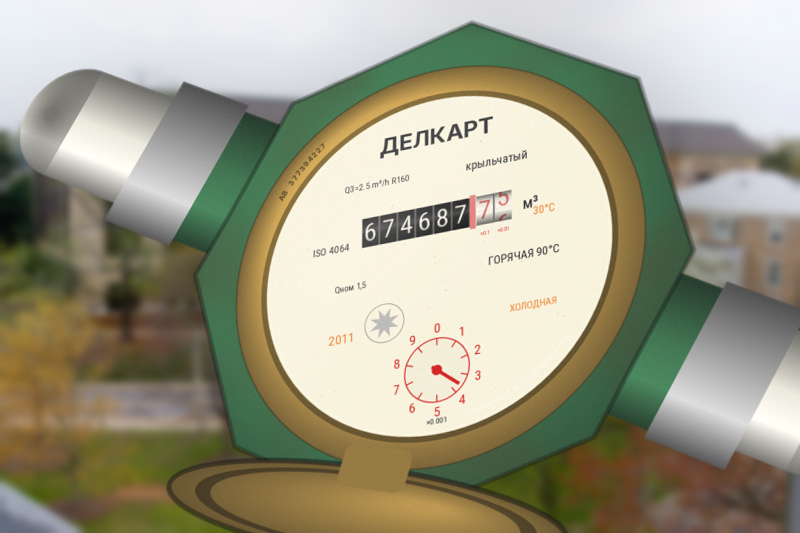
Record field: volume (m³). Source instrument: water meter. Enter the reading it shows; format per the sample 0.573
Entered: 674687.753
